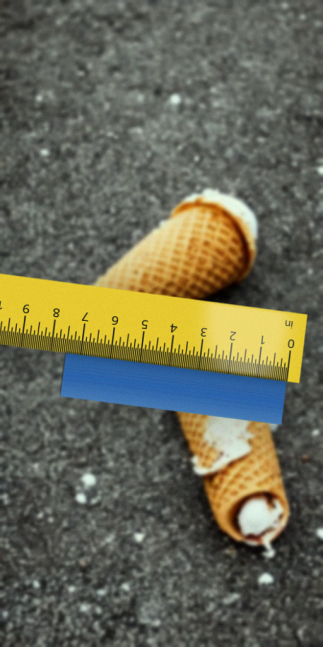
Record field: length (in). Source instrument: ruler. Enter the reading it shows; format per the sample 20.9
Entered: 7.5
